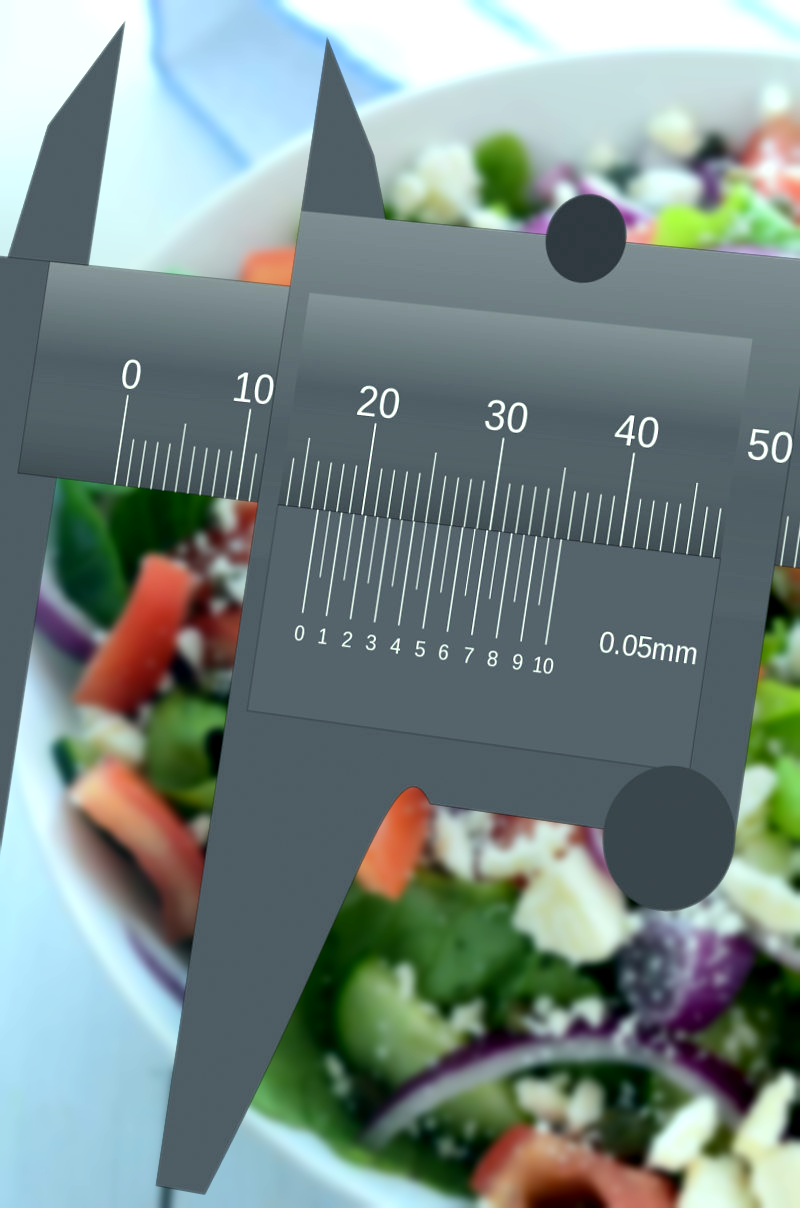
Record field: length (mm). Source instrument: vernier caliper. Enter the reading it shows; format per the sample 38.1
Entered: 16.5
